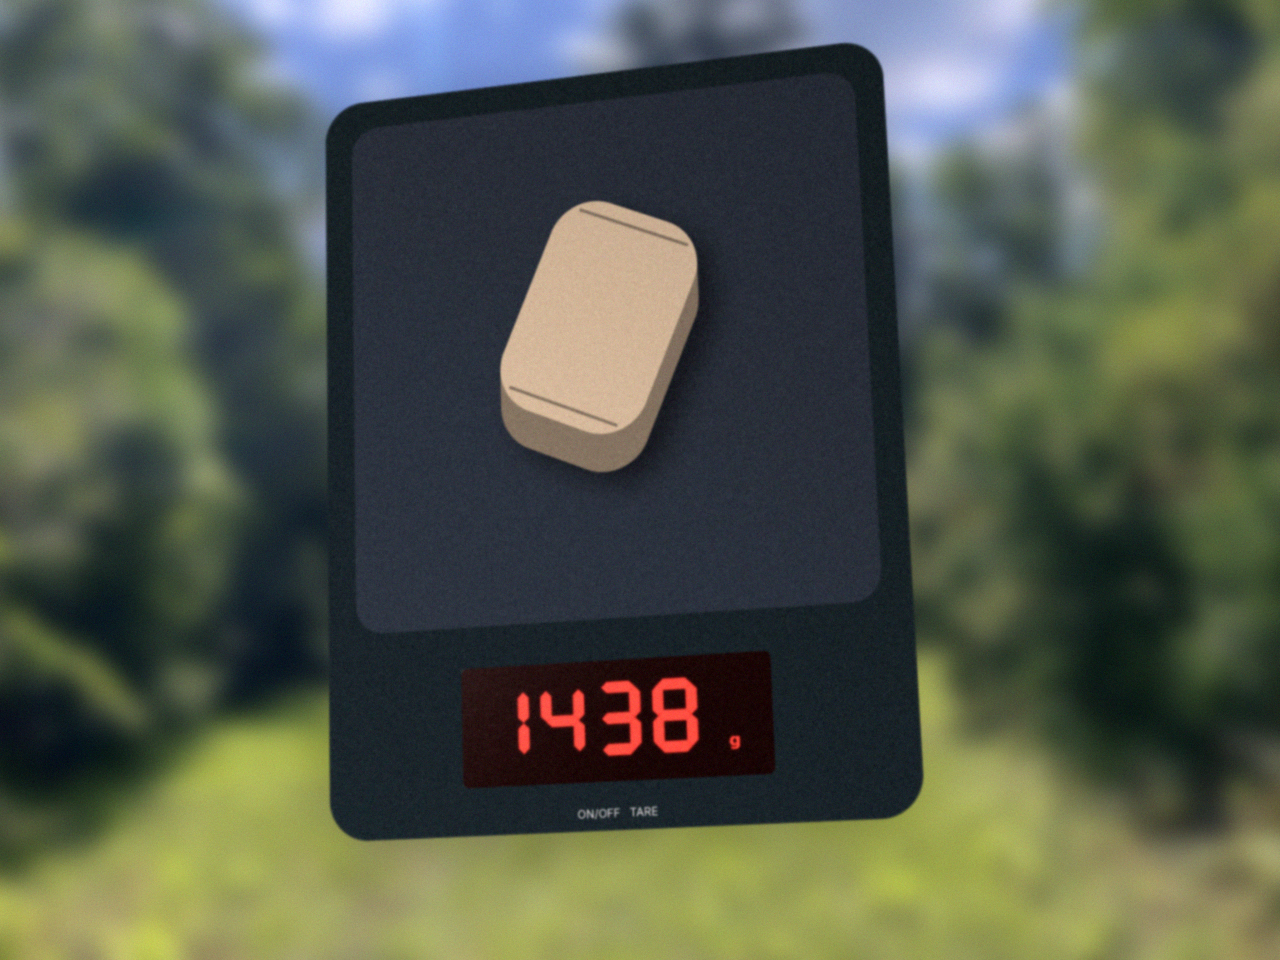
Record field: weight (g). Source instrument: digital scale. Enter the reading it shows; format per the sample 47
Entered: 1438
